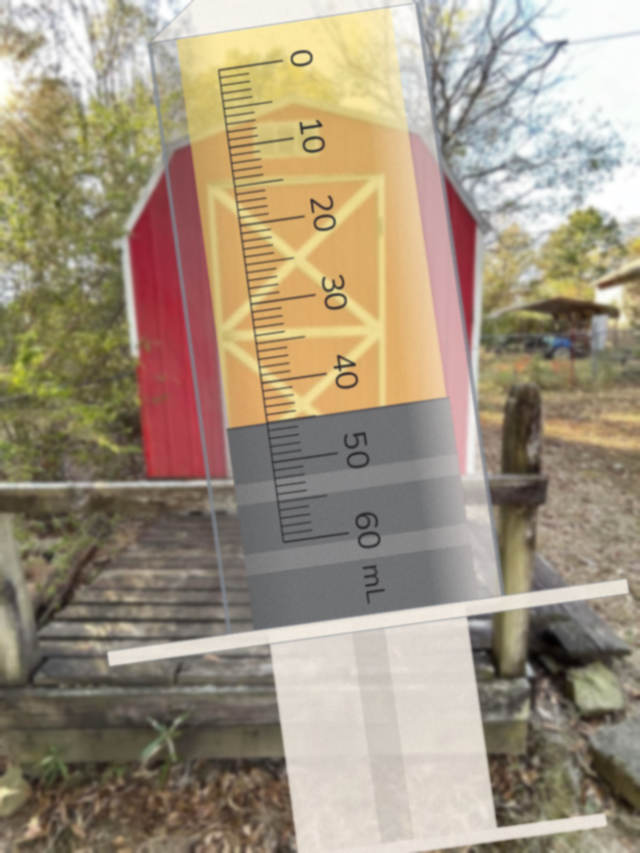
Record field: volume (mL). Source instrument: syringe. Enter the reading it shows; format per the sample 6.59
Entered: 45
